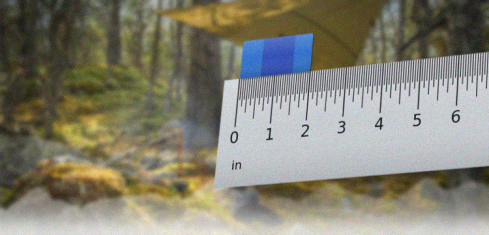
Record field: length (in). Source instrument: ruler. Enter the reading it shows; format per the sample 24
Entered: 2
